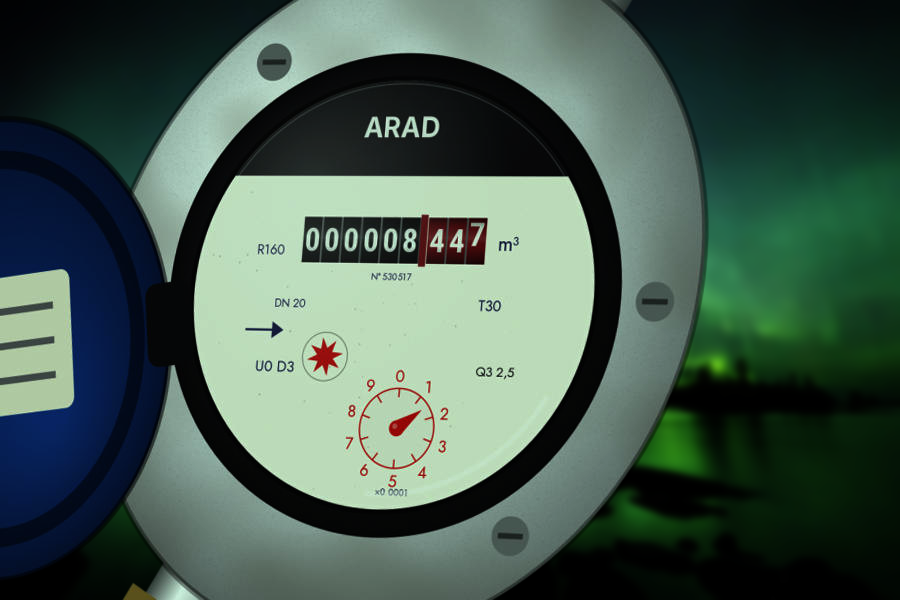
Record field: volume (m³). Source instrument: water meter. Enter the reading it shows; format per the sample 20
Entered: 8.4471
